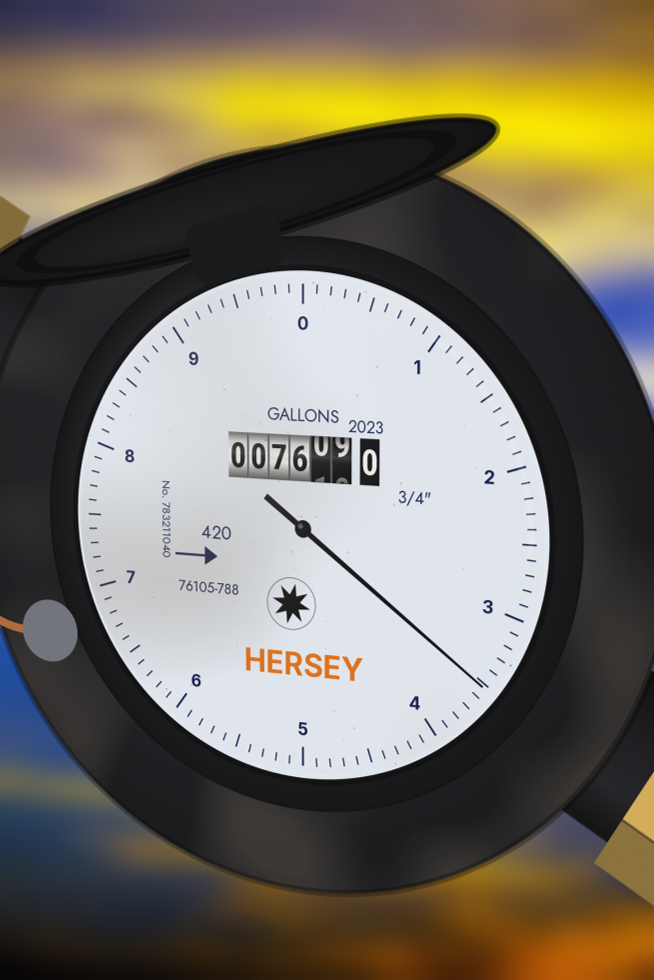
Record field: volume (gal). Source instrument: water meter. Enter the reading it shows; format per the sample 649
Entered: 76093.5
